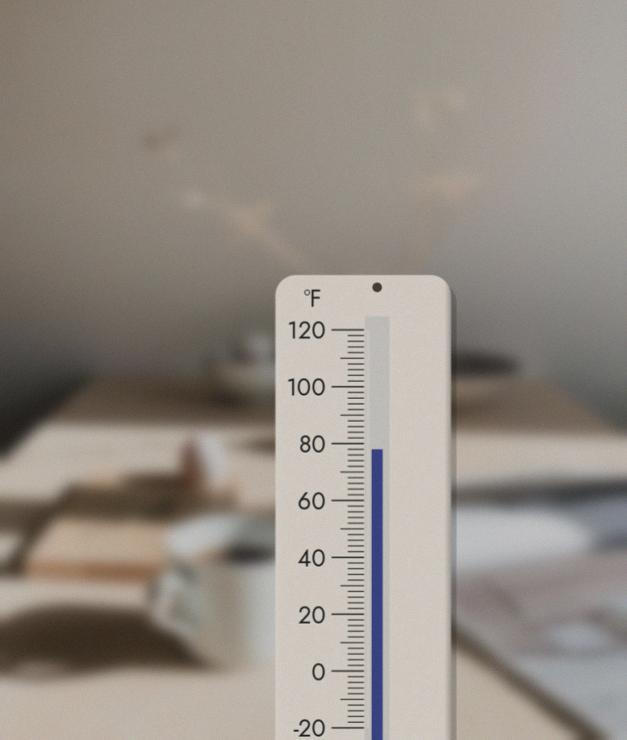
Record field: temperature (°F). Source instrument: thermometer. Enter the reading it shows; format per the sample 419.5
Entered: 78
